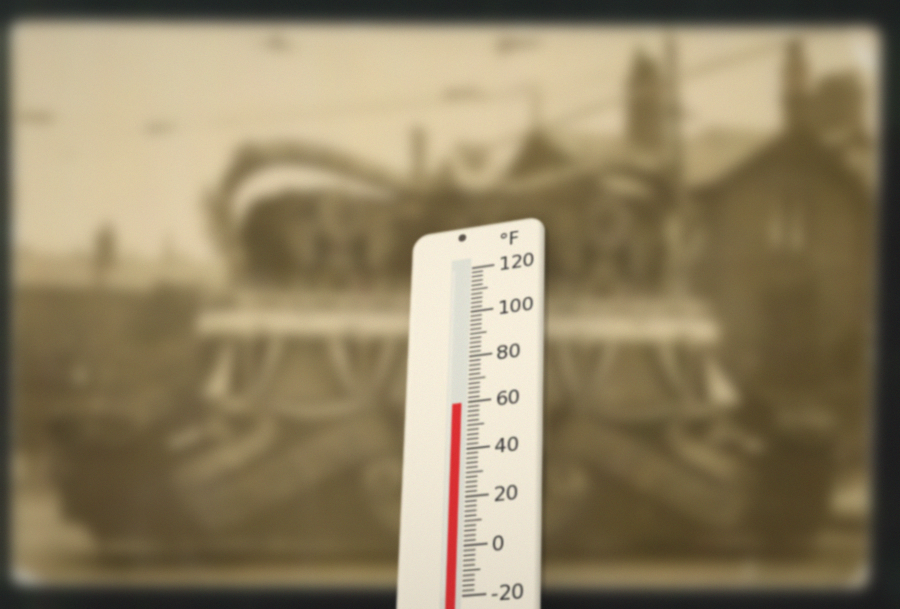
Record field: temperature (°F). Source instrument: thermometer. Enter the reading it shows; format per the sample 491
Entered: 60
